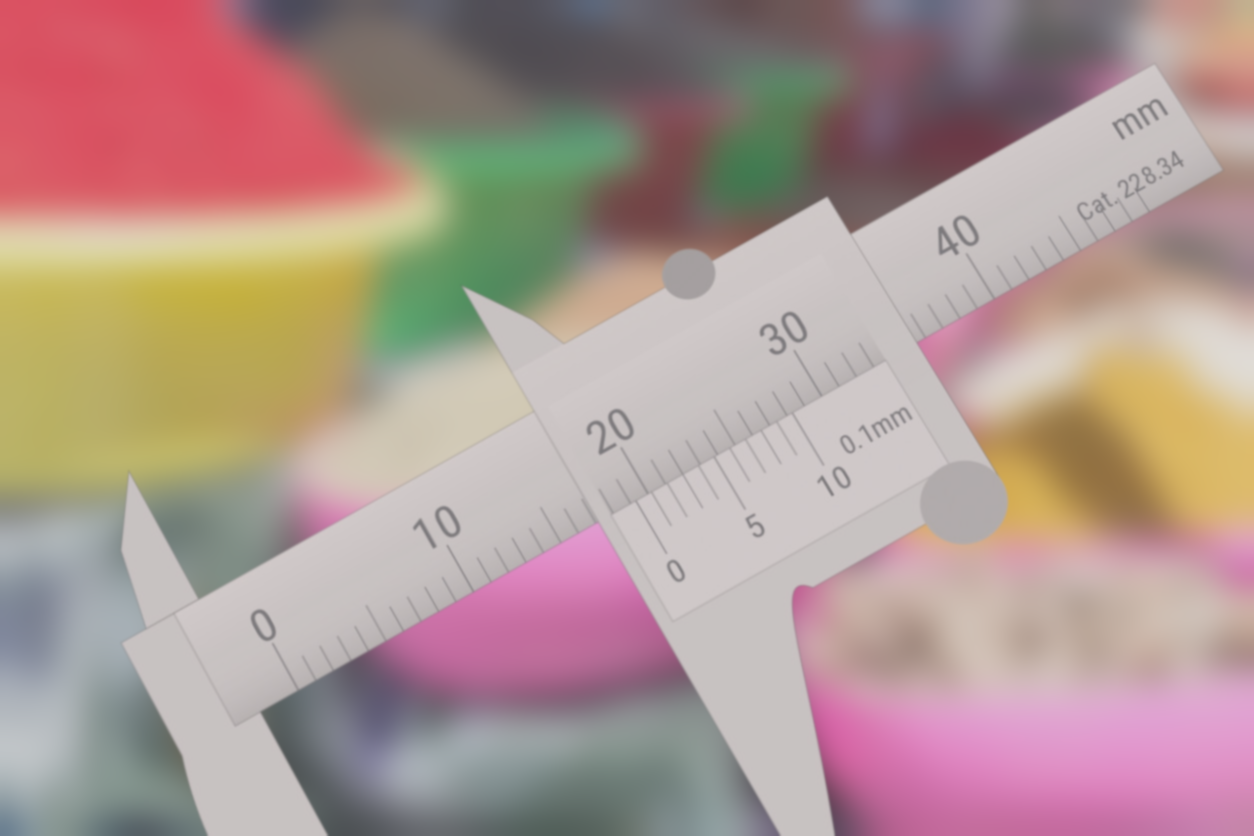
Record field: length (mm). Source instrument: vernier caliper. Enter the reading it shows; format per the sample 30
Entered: 19.3
